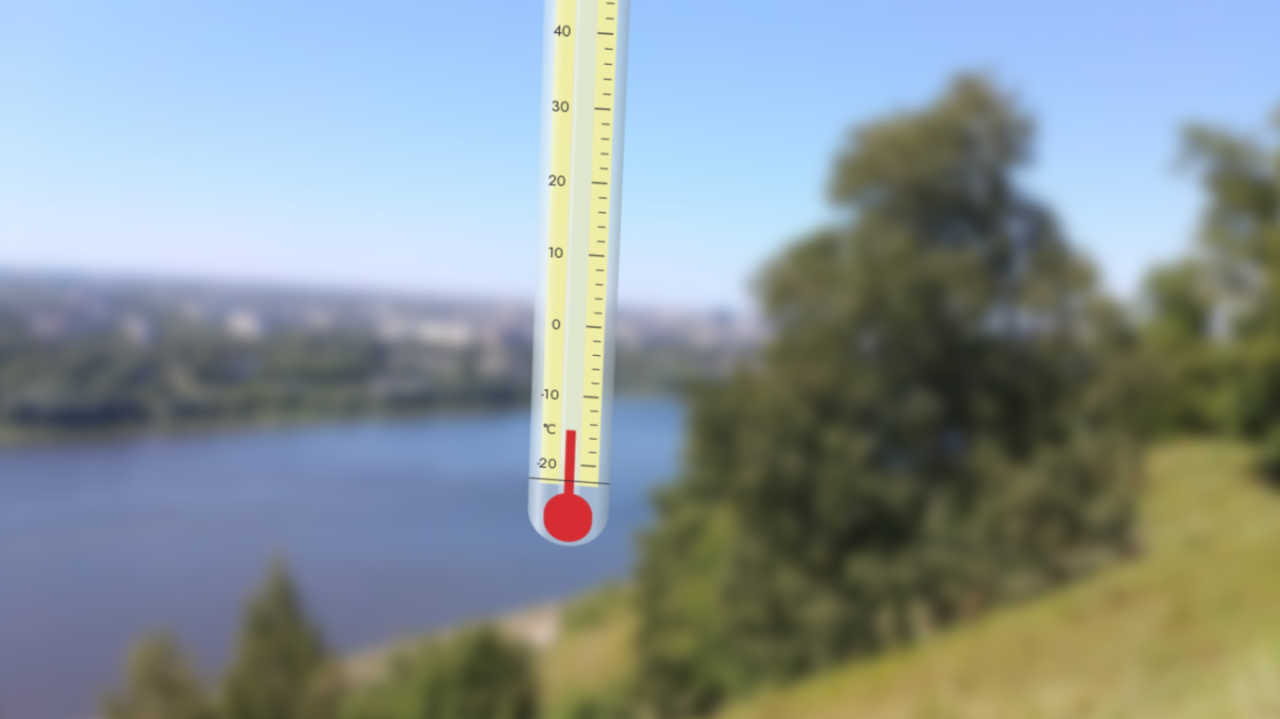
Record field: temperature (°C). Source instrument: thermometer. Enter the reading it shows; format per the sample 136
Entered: -15
